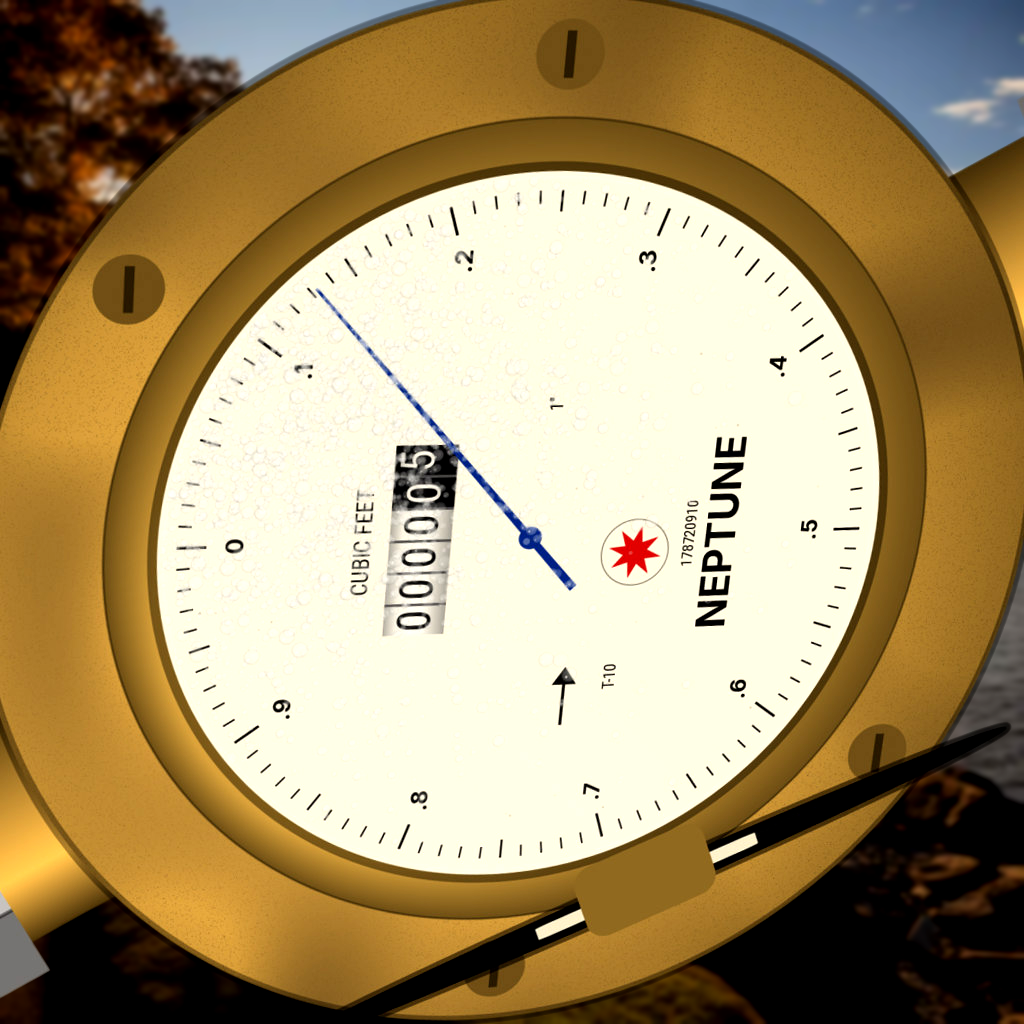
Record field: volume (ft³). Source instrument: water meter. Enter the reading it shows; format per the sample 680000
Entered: 5.13
